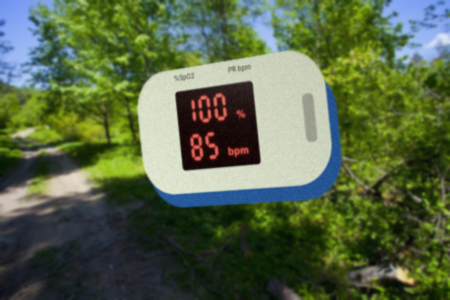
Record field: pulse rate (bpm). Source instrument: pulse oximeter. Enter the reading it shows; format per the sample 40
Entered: 85
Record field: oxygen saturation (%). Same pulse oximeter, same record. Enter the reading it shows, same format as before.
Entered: 100
